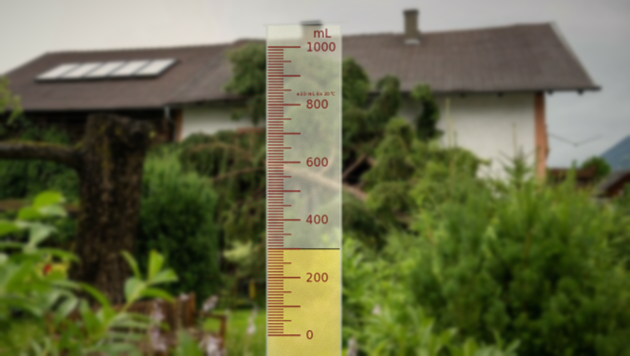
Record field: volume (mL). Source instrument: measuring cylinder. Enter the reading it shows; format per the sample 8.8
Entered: 300
